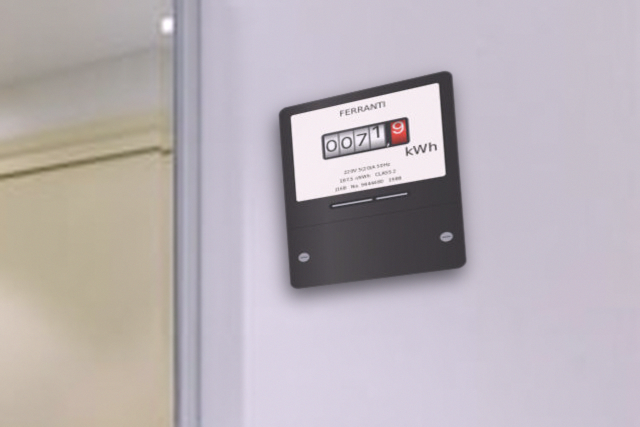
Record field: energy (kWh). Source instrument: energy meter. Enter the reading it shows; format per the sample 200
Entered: 71.9
